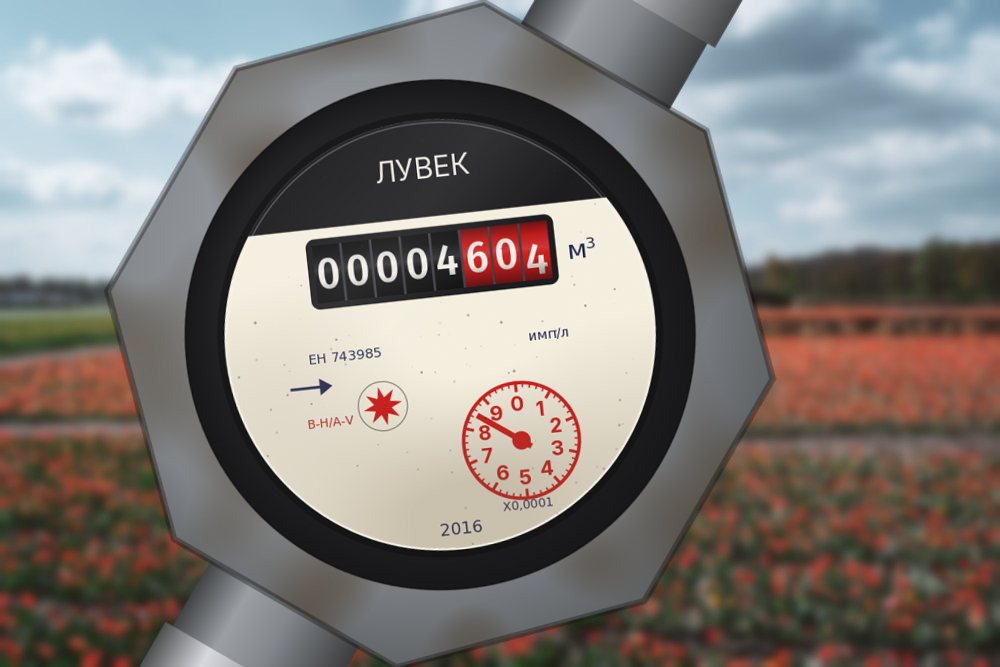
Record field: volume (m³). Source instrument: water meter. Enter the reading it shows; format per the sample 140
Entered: 4.6038
